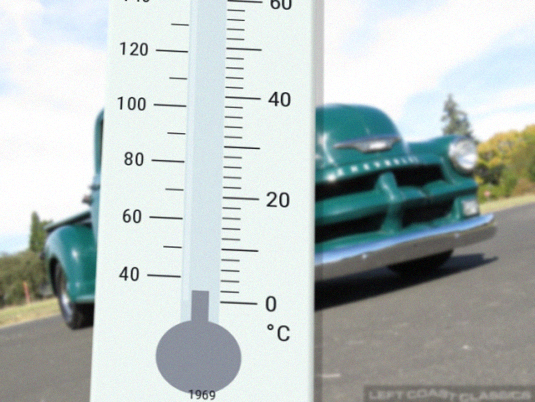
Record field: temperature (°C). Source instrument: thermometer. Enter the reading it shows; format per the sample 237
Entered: 2
